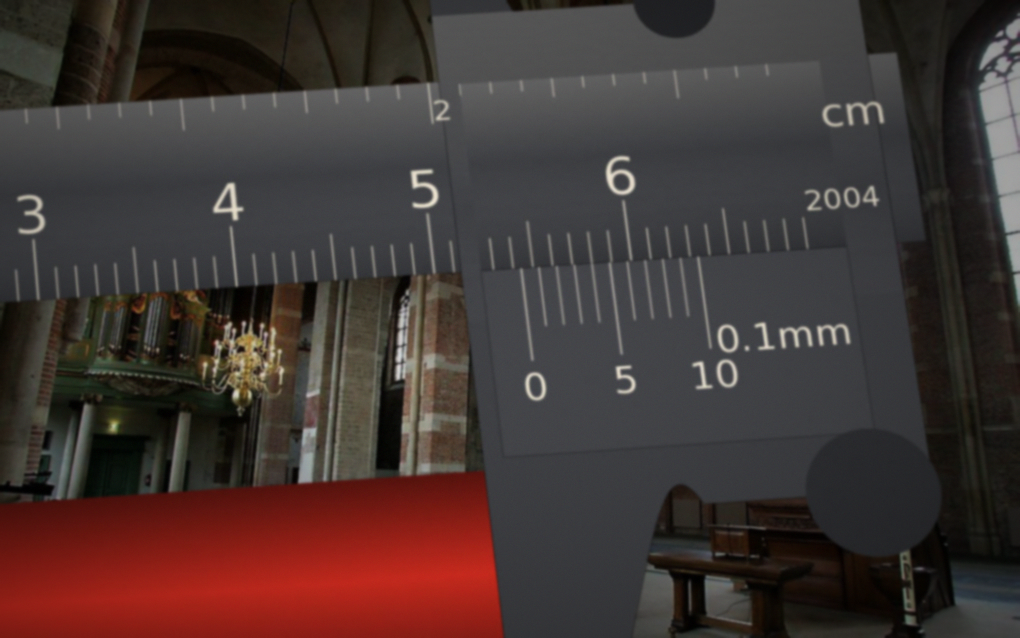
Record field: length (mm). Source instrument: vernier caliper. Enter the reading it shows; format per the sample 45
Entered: 54.4
